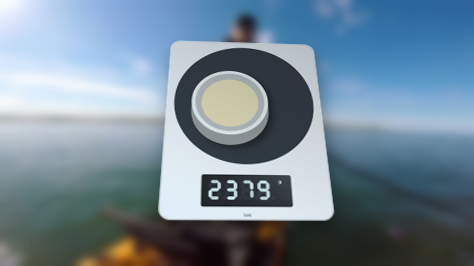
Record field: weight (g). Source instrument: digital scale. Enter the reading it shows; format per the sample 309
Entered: 2379
